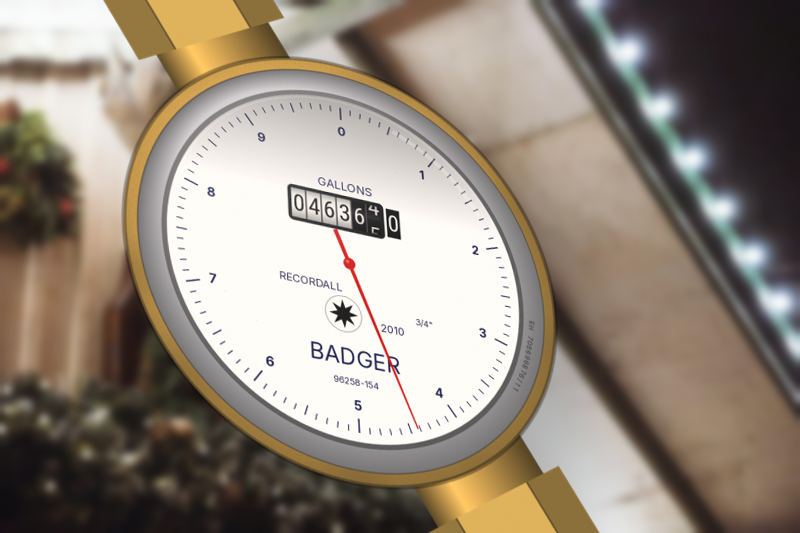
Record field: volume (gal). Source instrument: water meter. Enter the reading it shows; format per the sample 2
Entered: 463644.4
